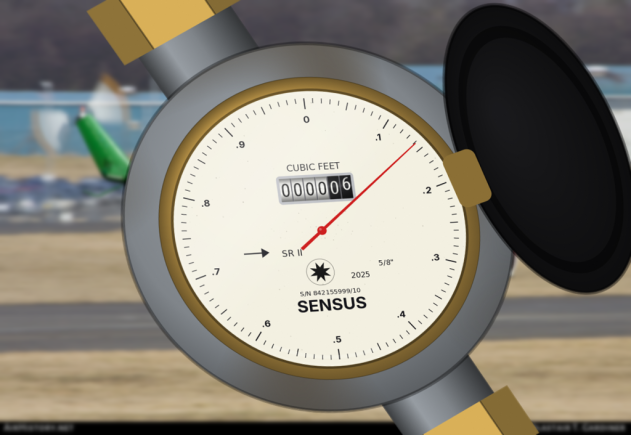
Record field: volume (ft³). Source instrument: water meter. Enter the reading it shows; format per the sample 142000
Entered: 6.14
